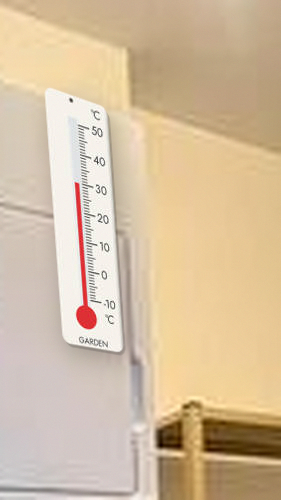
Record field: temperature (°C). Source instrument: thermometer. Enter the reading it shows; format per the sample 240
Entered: 30
